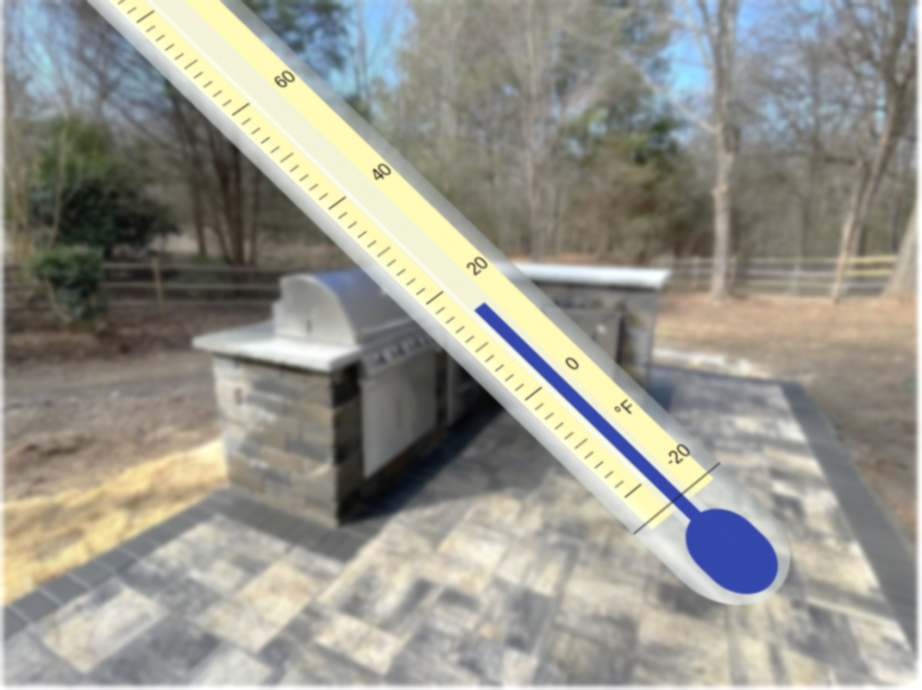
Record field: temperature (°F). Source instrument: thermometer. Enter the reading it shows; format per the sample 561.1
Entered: 15
